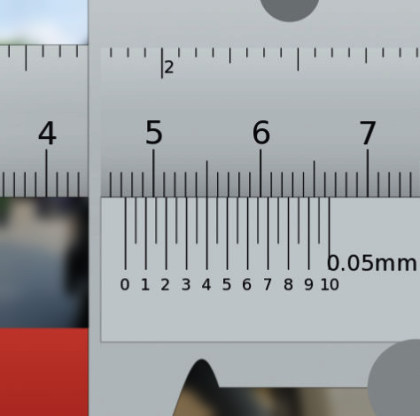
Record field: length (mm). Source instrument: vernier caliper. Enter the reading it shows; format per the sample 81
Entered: 47.4
